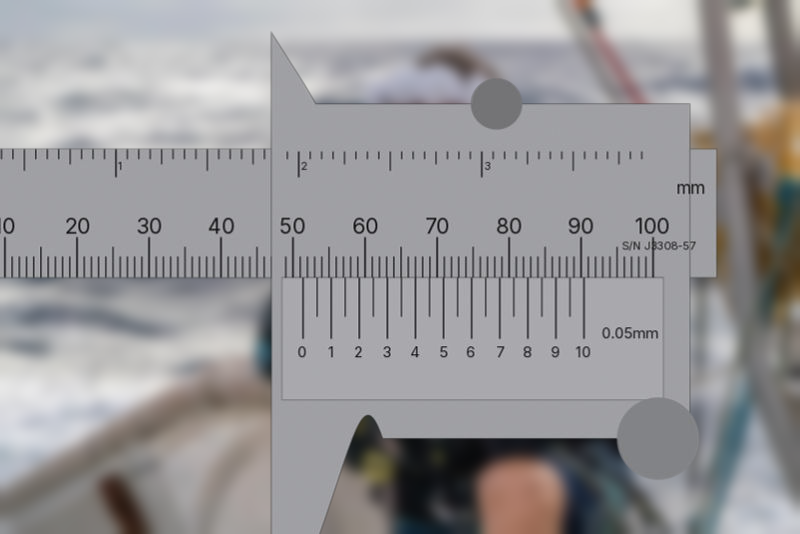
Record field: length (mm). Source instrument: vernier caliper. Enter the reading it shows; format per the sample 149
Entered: 51.4
